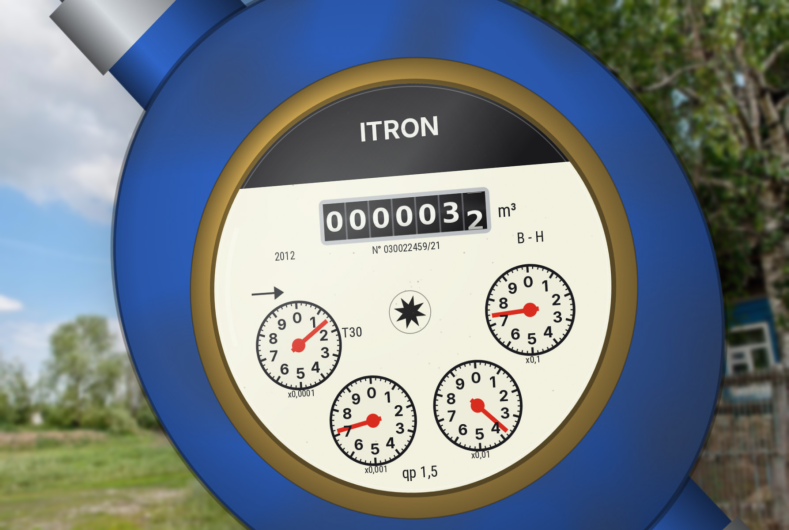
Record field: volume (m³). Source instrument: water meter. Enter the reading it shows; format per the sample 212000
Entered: 31.7371
